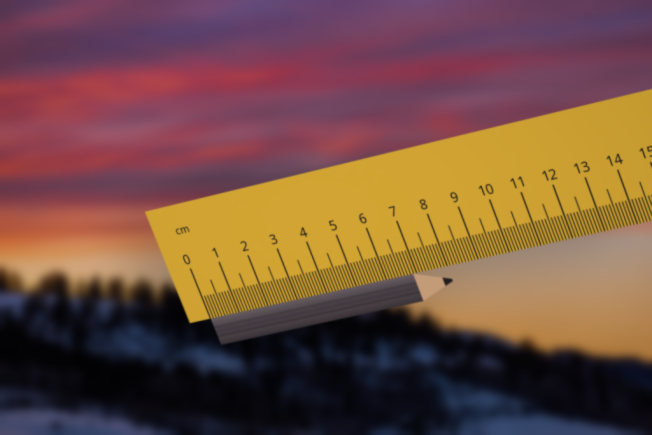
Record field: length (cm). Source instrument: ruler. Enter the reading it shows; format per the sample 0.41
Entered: 8
